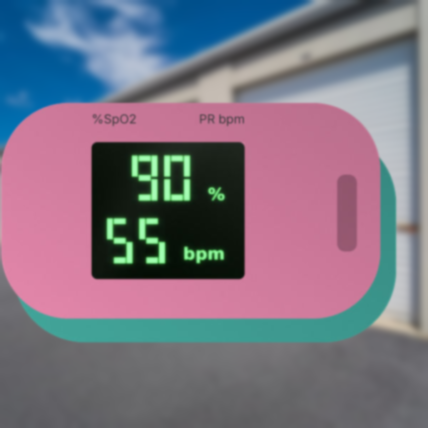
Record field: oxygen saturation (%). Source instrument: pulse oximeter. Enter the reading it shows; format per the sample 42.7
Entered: 90
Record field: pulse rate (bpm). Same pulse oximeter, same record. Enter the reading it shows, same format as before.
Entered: 55
